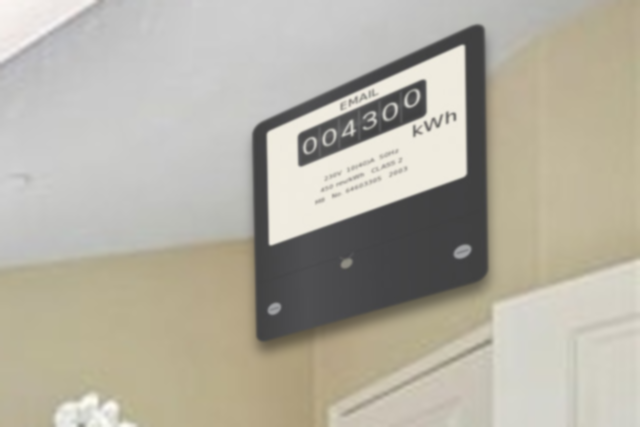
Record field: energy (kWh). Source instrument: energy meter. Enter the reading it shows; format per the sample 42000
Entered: 4300
